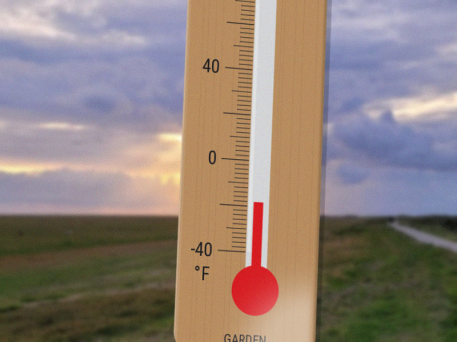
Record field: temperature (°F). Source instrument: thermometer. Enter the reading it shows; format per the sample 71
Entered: -18
